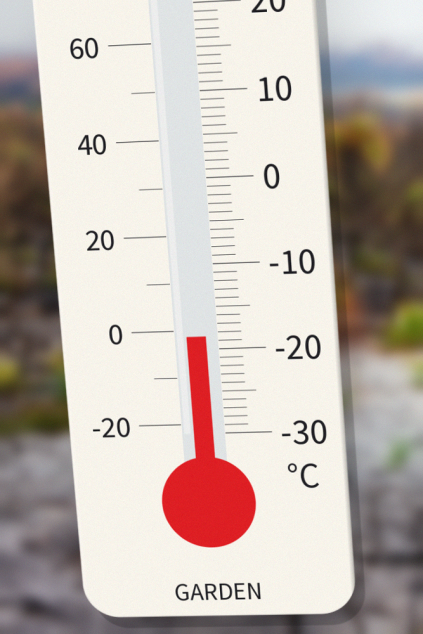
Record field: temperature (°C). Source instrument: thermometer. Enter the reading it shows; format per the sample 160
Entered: -18.5
